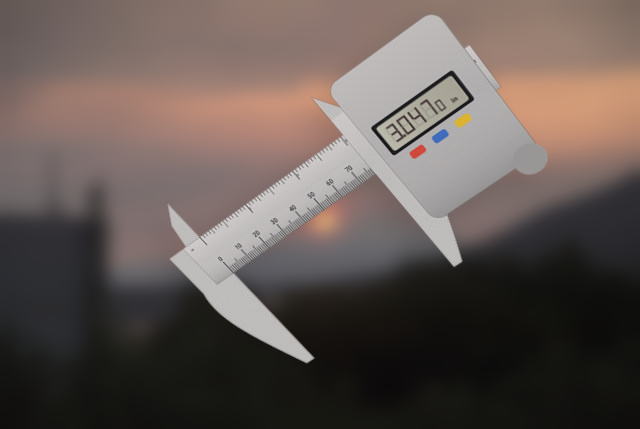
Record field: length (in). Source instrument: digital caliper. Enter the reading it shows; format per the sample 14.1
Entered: 3.0470
